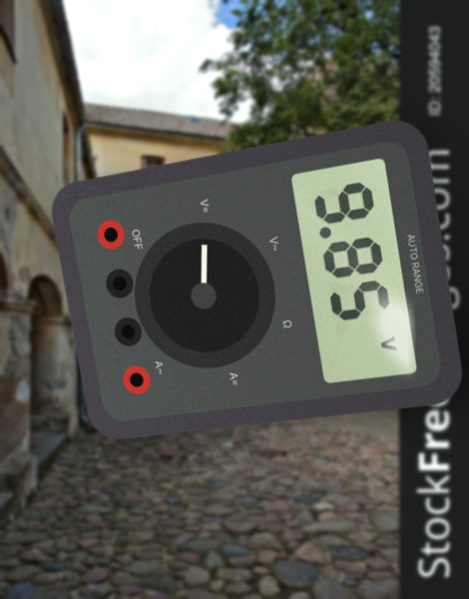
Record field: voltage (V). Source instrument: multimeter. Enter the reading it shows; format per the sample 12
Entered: 9.85
